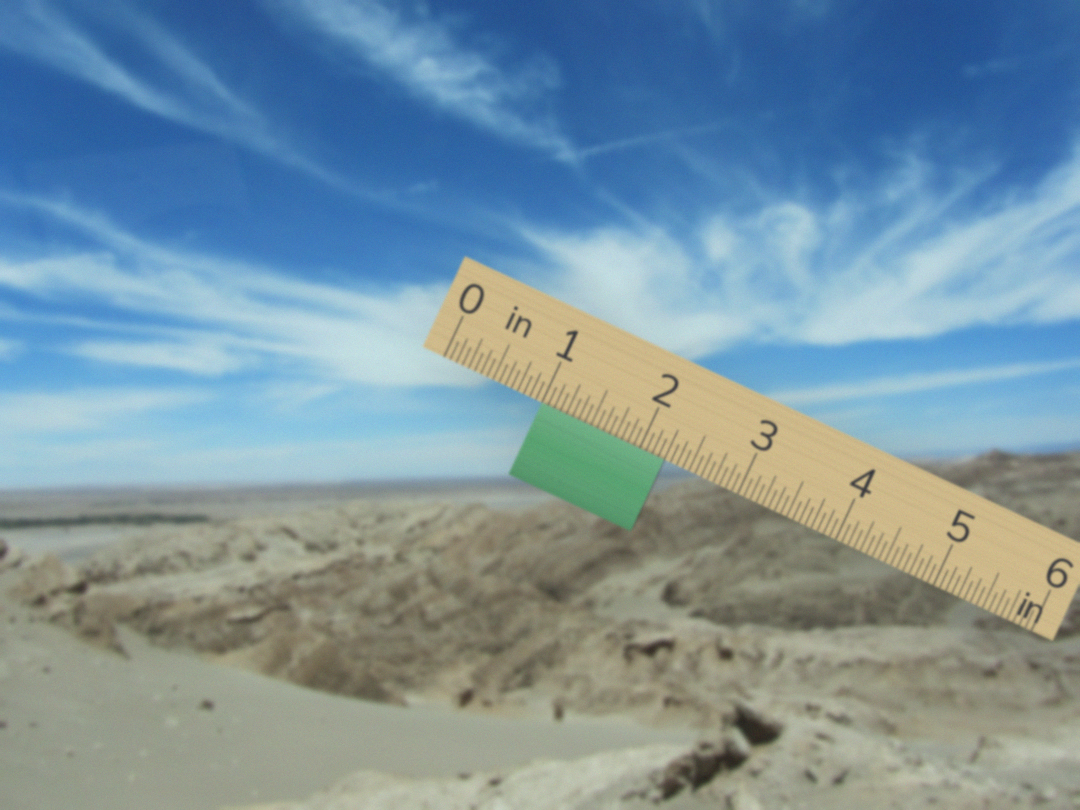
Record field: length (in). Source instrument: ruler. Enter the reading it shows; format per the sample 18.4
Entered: 1.25
